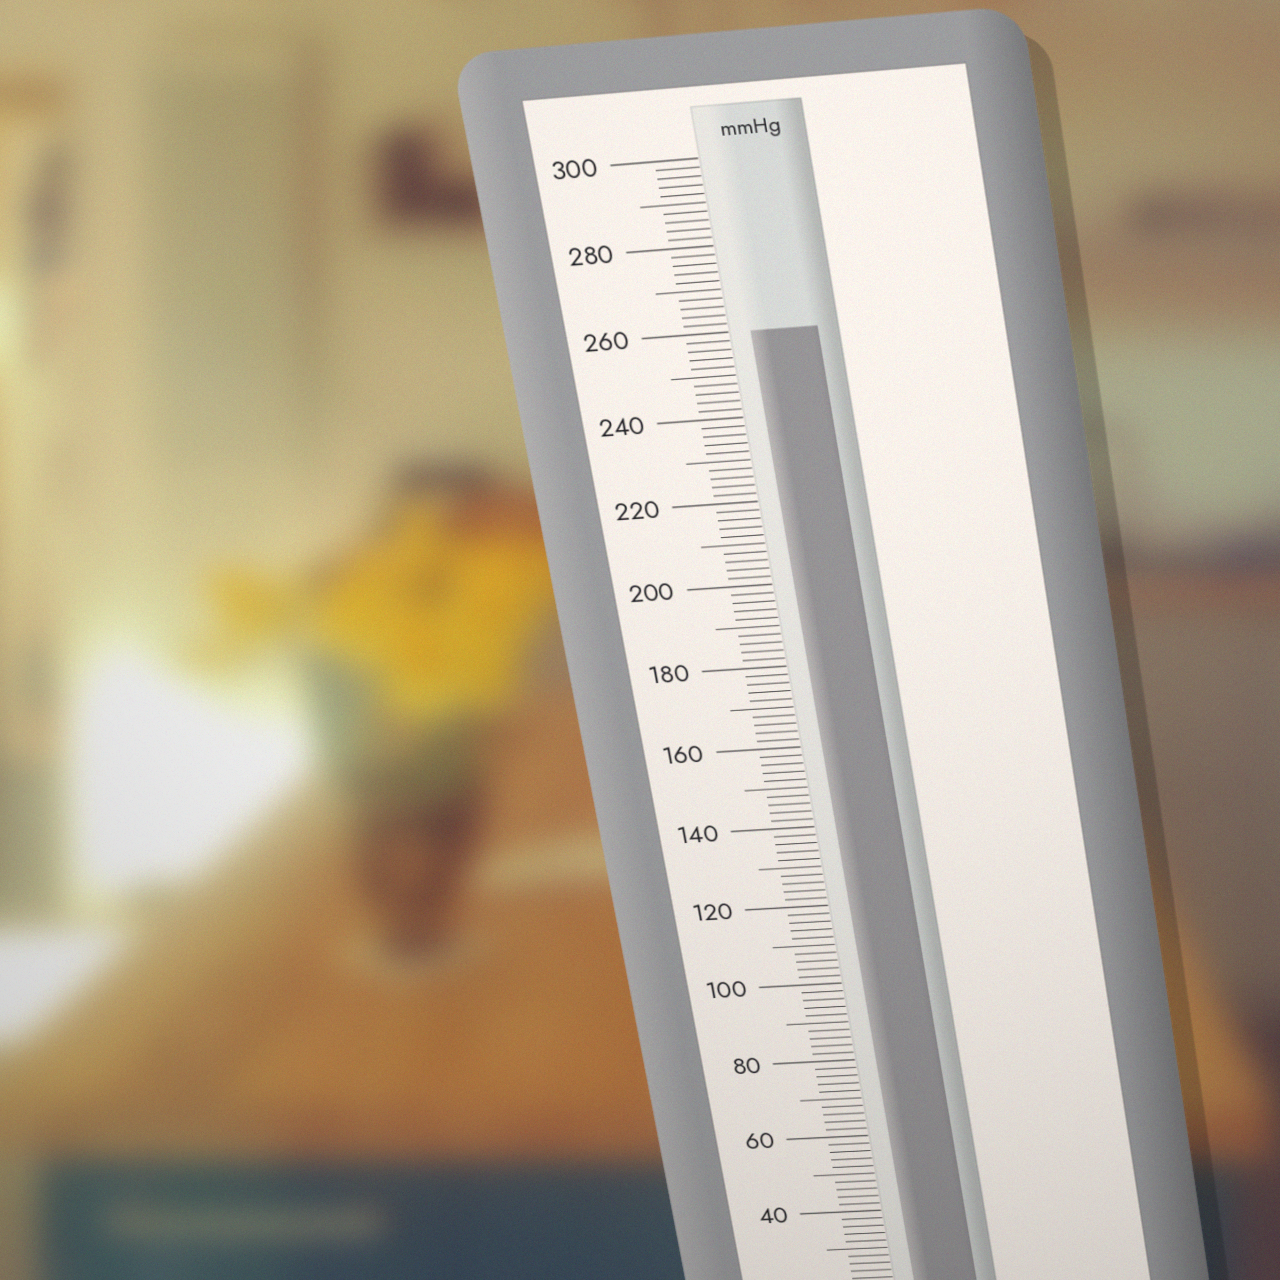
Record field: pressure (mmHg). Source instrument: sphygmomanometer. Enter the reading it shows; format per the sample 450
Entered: 260
